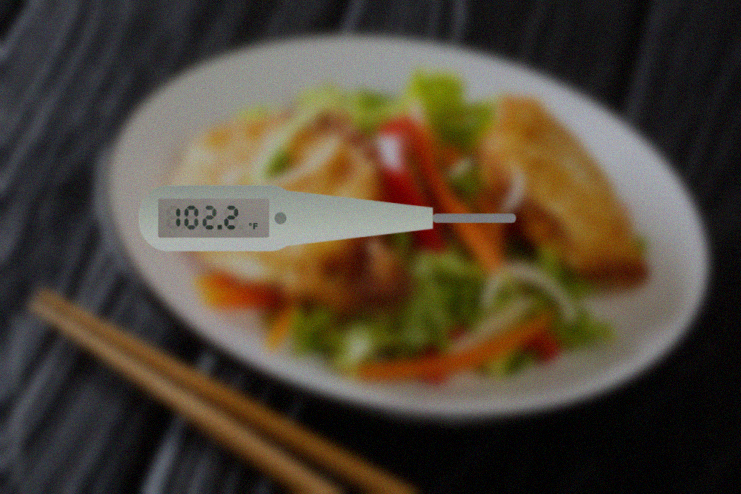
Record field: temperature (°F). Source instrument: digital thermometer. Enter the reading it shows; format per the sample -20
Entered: 102.2
